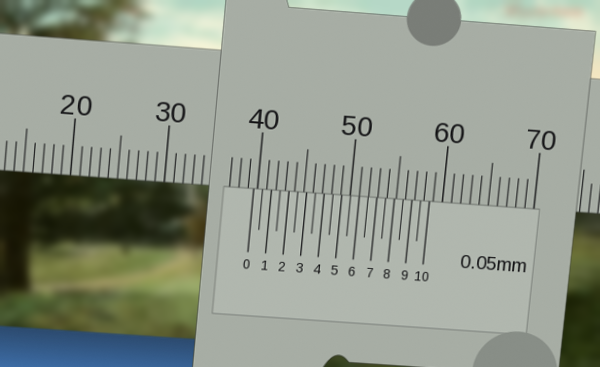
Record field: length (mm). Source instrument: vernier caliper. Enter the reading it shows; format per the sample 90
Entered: 39.6
